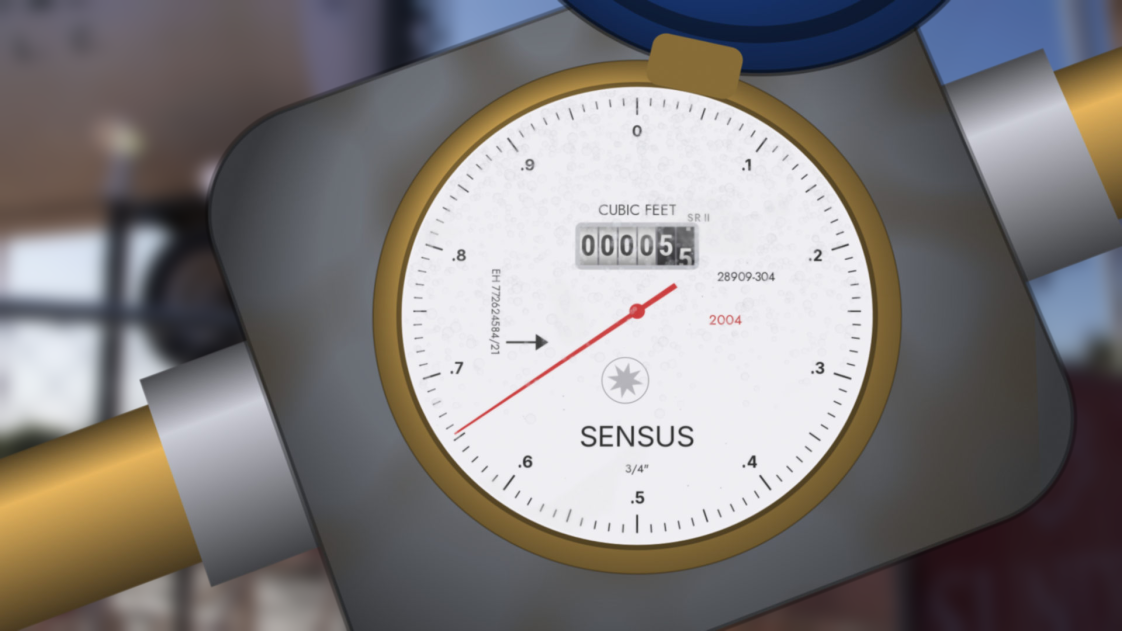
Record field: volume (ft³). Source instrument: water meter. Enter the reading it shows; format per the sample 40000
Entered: 54.65
